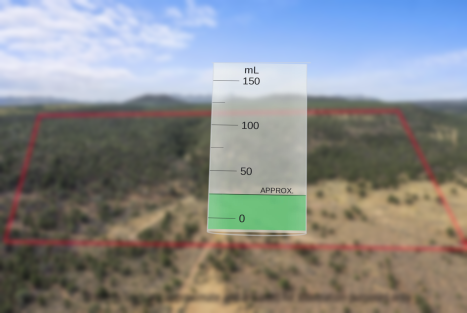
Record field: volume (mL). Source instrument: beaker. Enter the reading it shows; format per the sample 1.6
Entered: 25
